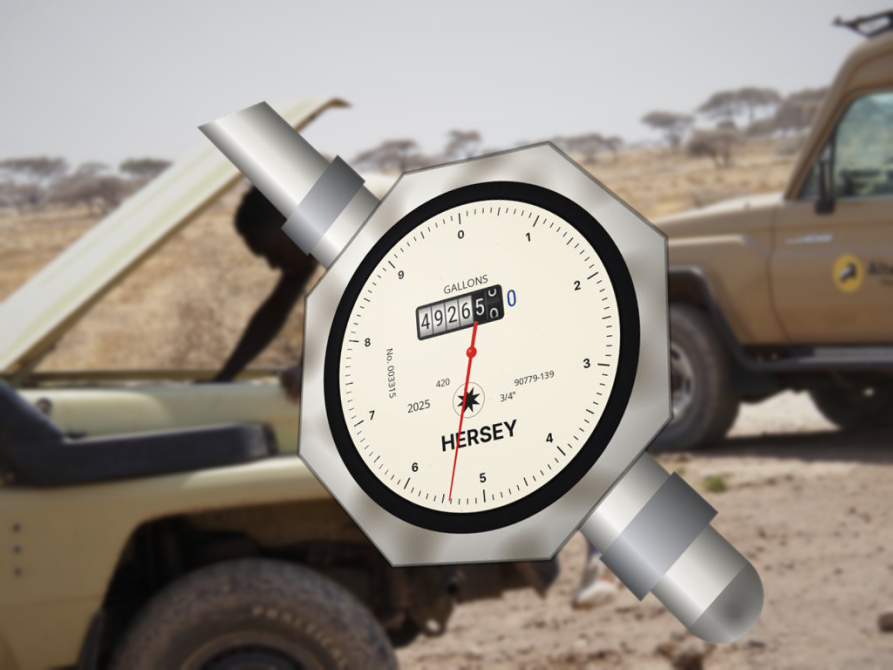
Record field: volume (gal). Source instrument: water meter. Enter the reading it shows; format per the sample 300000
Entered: 4926585.4
